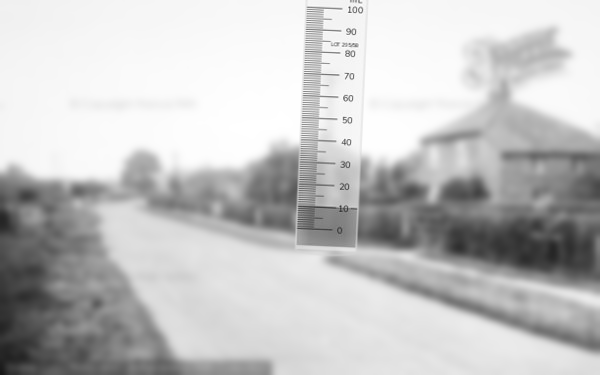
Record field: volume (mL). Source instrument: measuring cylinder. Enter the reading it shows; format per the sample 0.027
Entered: 10
